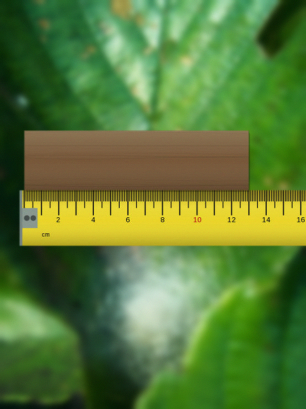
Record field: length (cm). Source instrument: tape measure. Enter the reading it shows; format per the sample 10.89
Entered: 13
